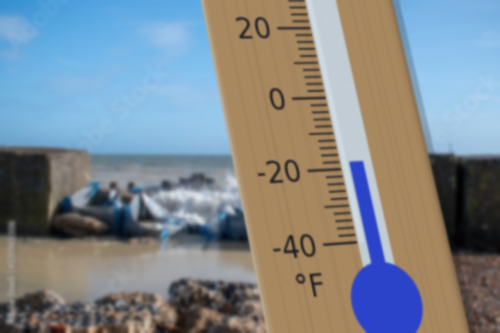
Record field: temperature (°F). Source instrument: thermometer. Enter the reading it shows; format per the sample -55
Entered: -18
